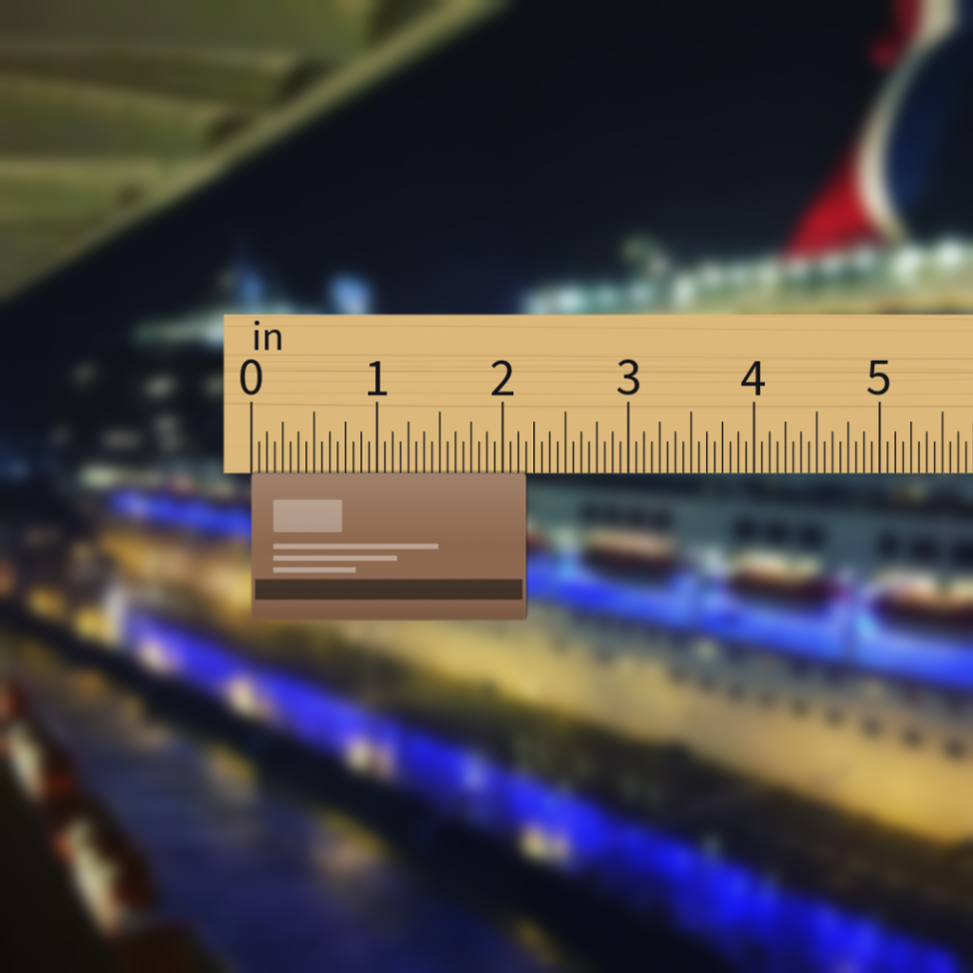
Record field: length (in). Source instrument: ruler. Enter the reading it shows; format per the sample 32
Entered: 2.1875
